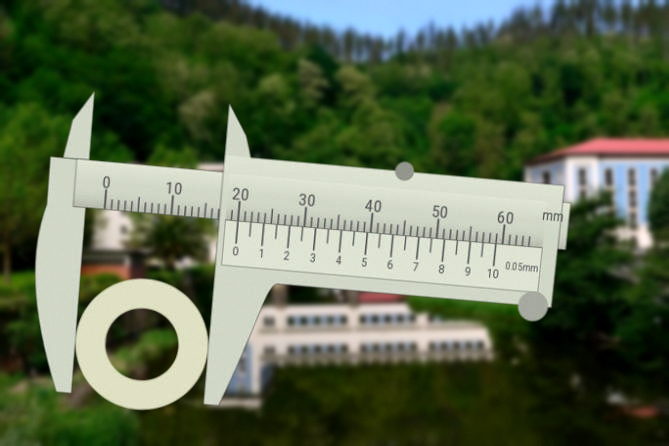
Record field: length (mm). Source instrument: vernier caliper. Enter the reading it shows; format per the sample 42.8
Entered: 20.0
